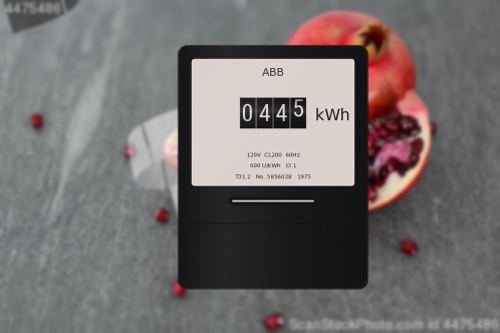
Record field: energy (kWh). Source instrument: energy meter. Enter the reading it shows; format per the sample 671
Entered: 445
